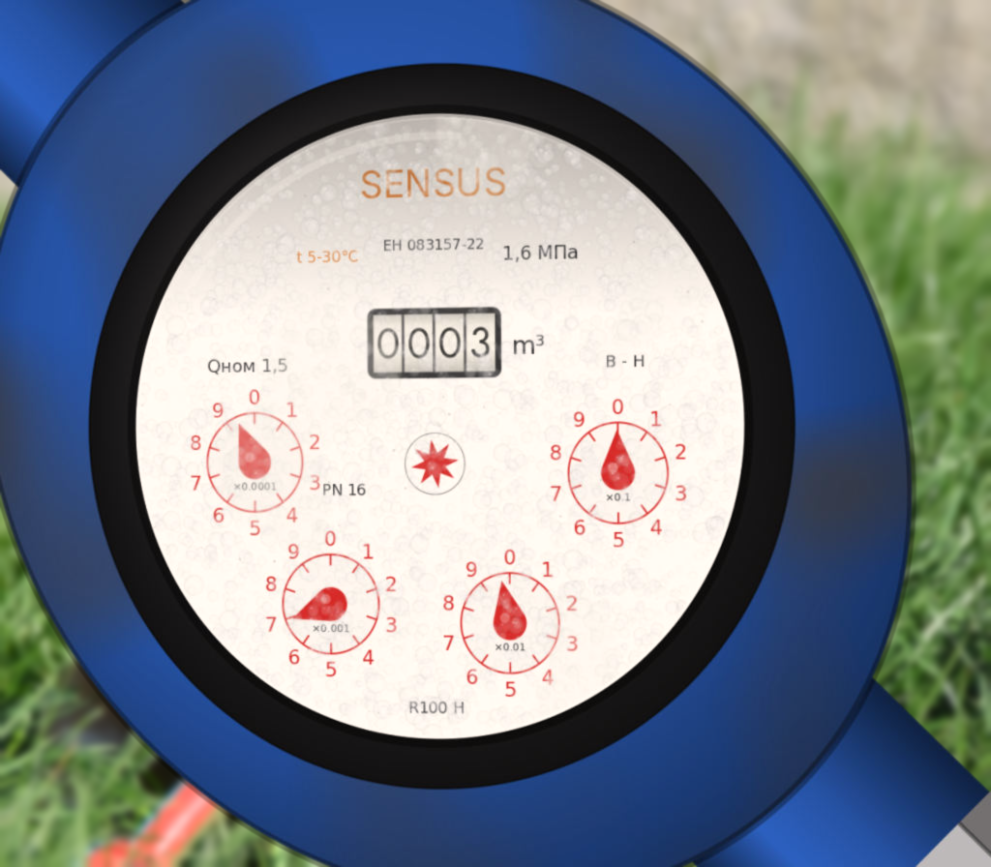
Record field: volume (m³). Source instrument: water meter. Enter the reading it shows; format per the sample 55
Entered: 2.9969
